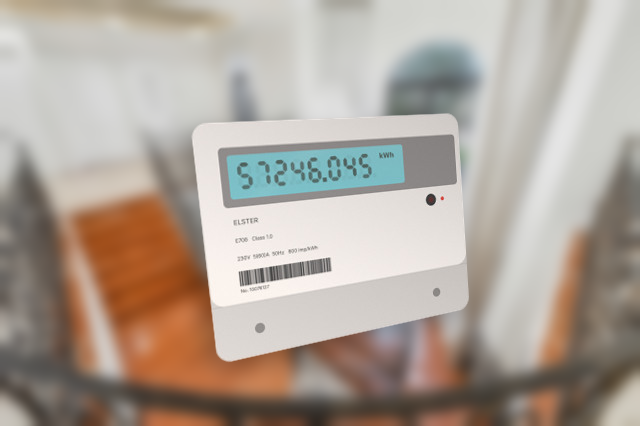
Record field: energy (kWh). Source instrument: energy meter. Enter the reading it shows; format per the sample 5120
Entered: 57246.045
